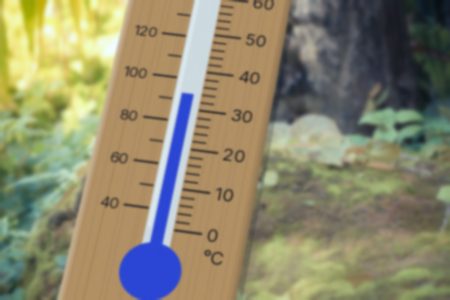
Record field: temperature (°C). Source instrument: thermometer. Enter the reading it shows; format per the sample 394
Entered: 34
